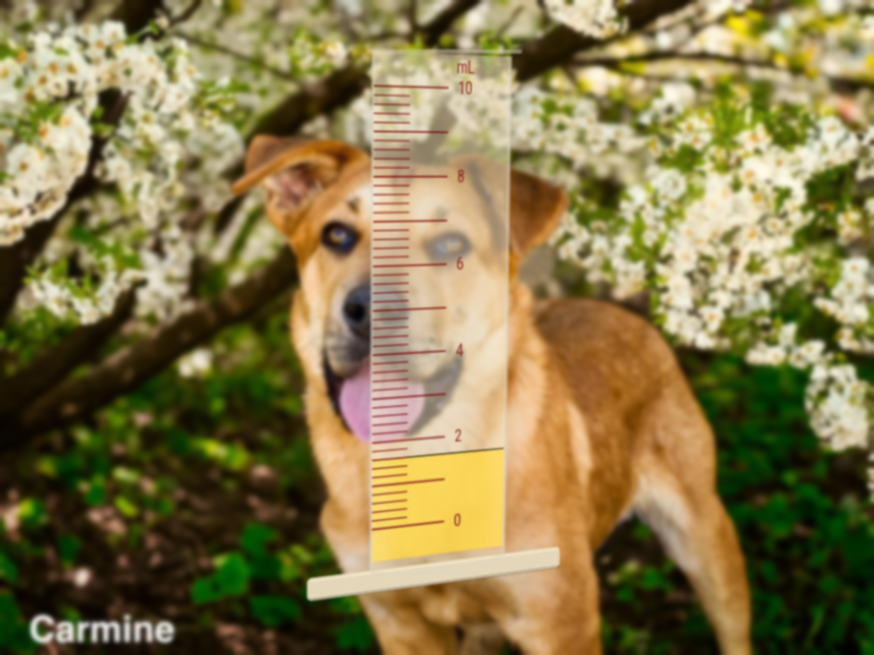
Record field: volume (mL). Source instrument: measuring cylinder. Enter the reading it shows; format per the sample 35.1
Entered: 1.6
